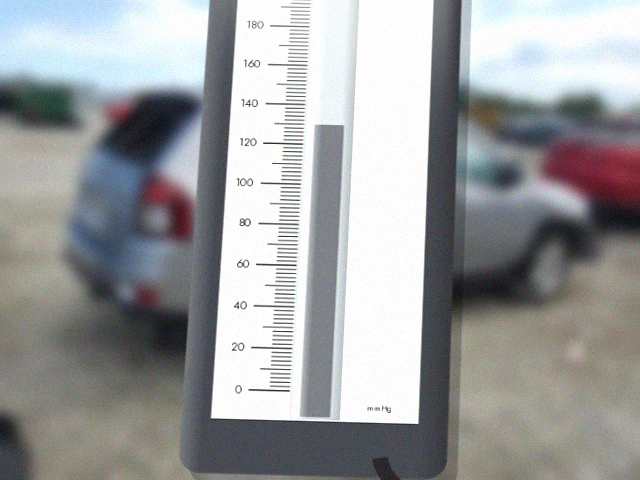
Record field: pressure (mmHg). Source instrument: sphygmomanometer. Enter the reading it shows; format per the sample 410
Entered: 130
